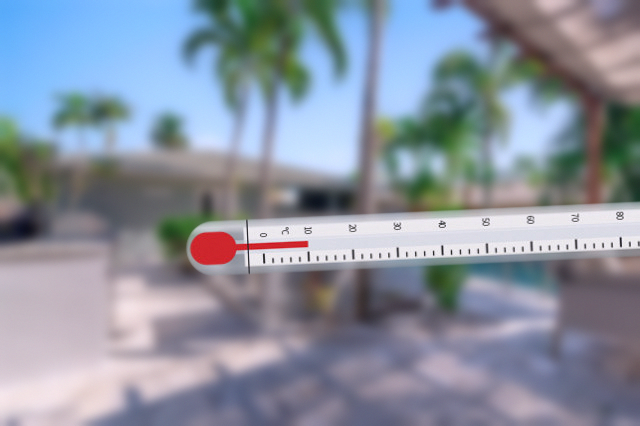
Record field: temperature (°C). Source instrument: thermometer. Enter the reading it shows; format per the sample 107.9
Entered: 10
